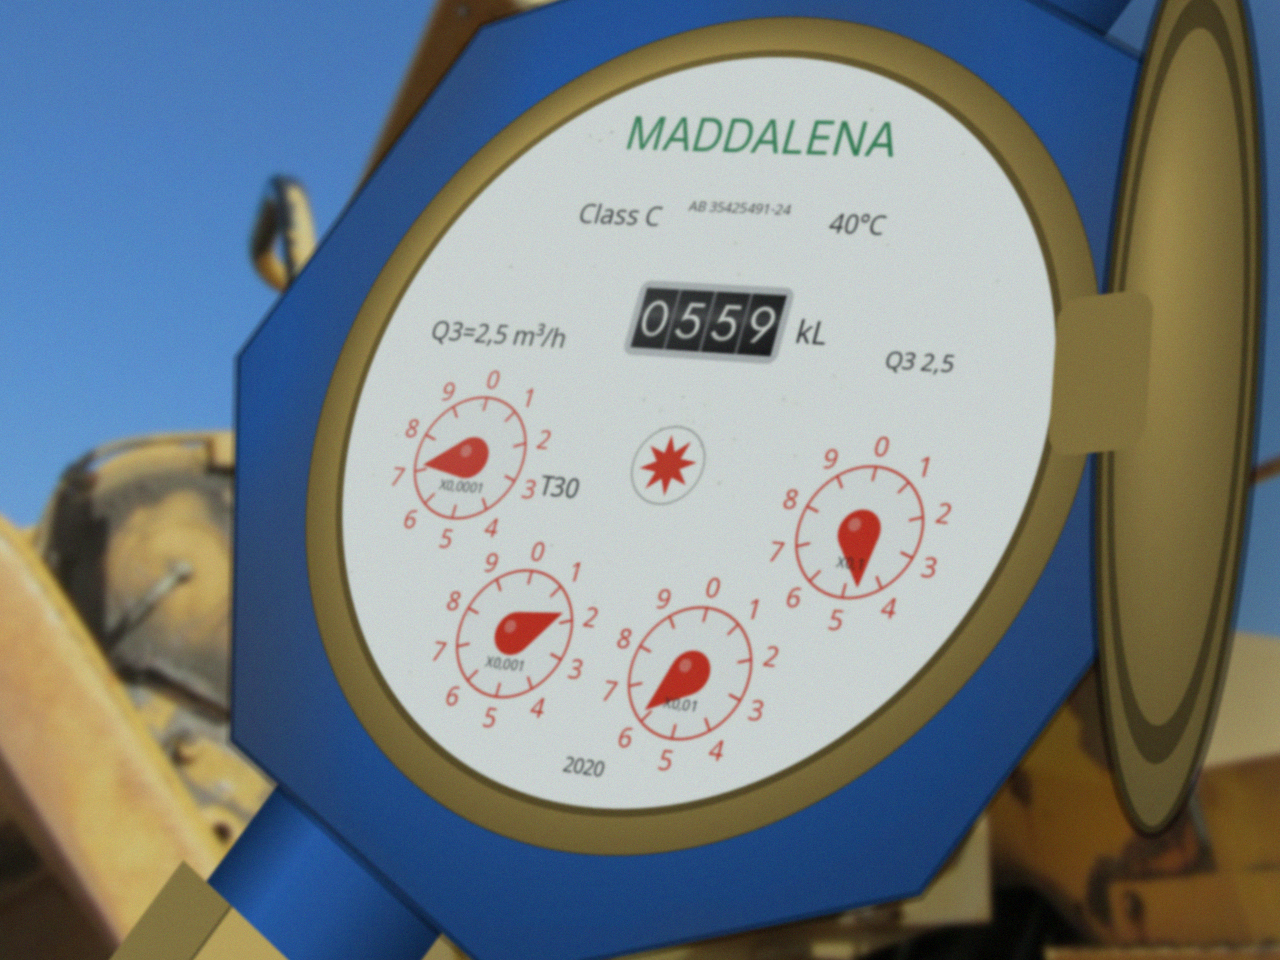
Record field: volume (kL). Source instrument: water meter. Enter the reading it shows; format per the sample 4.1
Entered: 559.4617
